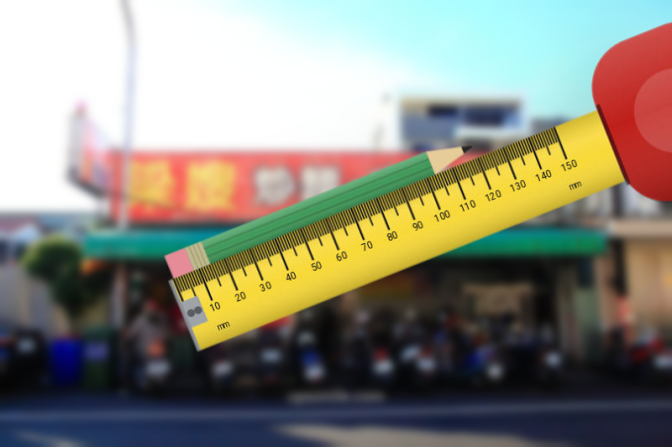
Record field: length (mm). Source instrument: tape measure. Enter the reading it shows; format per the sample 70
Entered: 120
